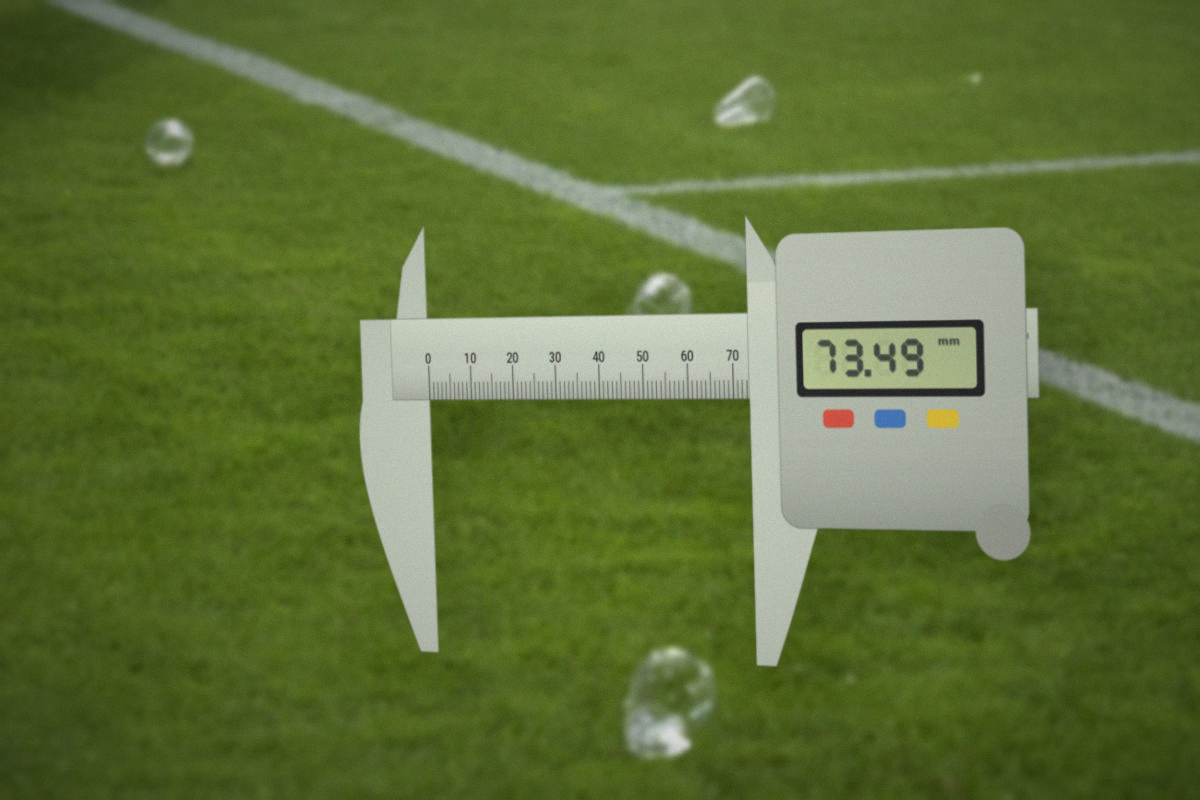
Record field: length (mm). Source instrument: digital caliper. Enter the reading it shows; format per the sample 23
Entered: 73.49
